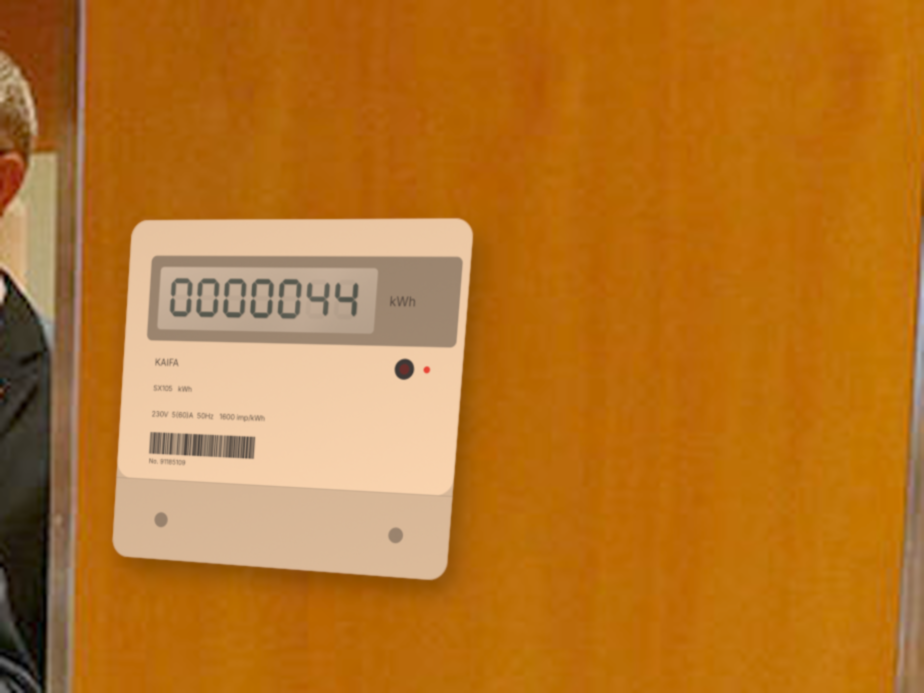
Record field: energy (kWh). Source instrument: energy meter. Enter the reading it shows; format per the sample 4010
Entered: 44
